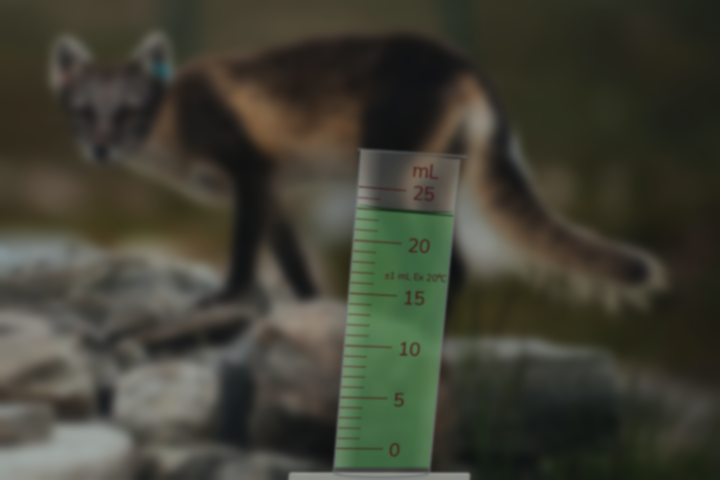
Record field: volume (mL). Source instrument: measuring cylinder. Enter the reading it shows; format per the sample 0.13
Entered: 23
